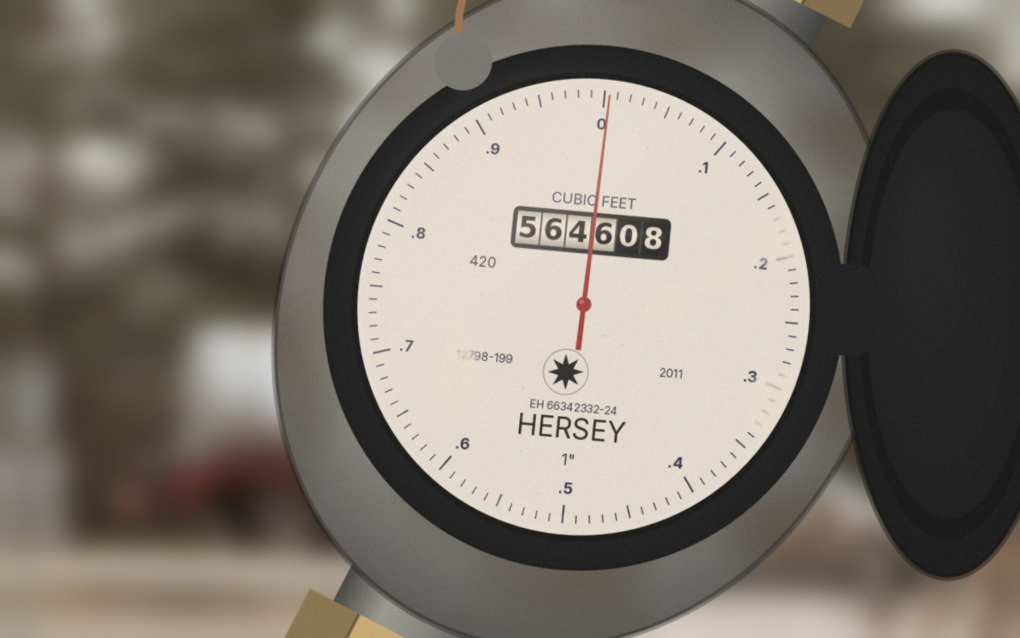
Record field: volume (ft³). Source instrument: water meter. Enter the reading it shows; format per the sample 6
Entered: 564608.00
